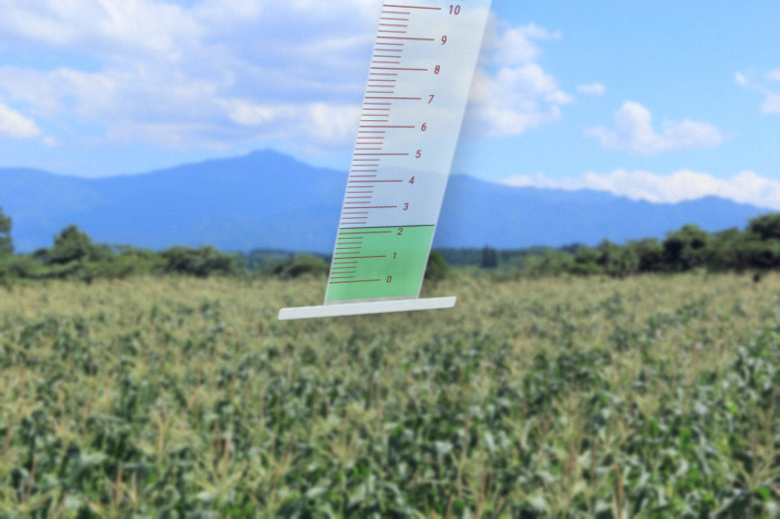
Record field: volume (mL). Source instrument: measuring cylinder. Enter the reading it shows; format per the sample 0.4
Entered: 2.2
